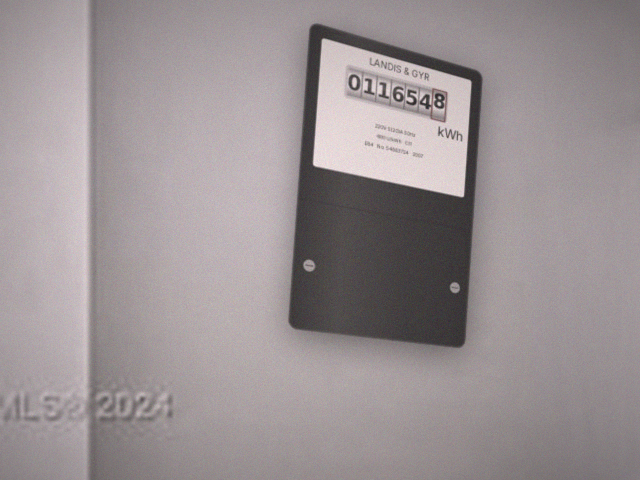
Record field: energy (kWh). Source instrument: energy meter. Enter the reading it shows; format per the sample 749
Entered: 11654.8
